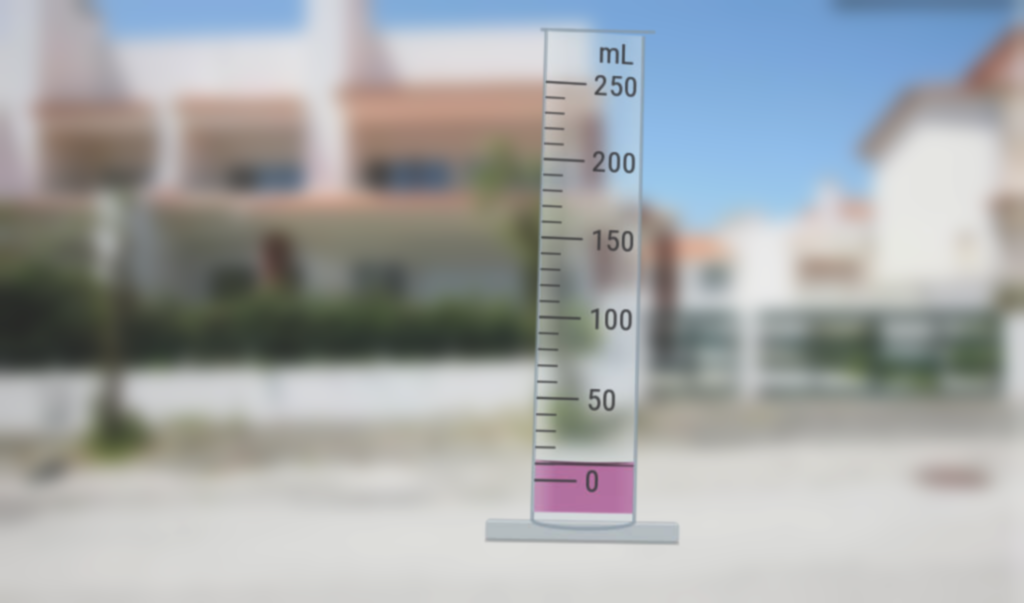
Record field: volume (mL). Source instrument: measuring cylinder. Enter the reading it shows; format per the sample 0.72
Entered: 10
